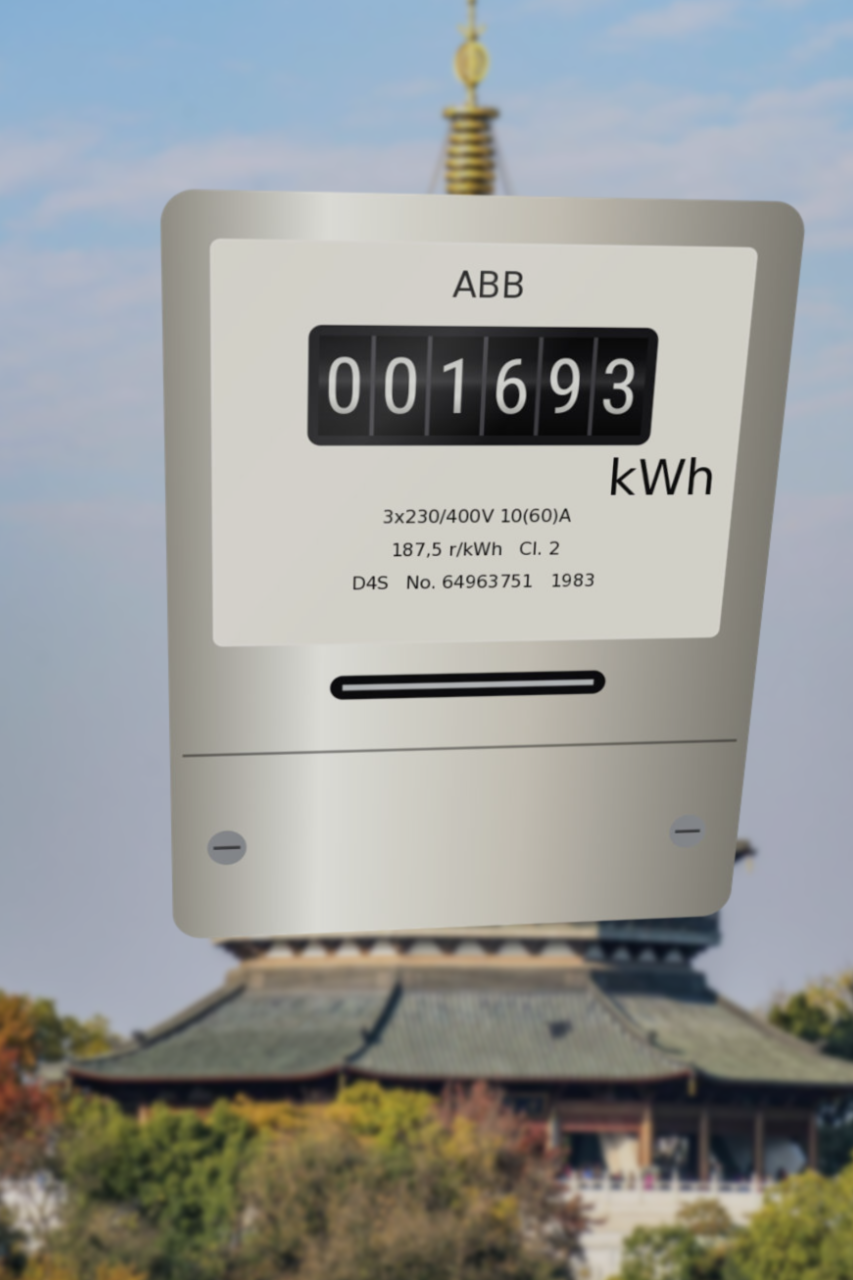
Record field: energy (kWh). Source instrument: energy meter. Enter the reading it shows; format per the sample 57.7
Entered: 1693
